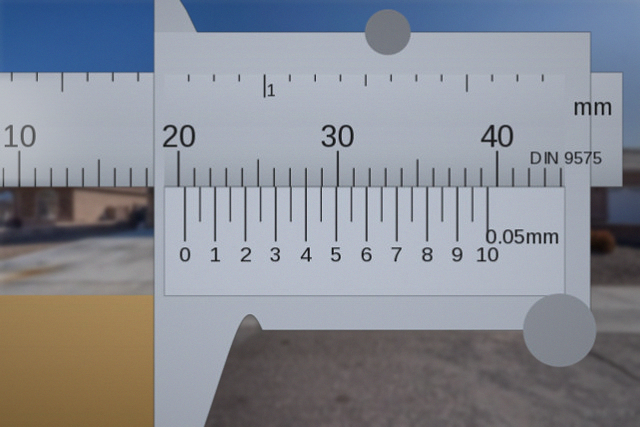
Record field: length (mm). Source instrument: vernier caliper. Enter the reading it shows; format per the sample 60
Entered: 20.4
